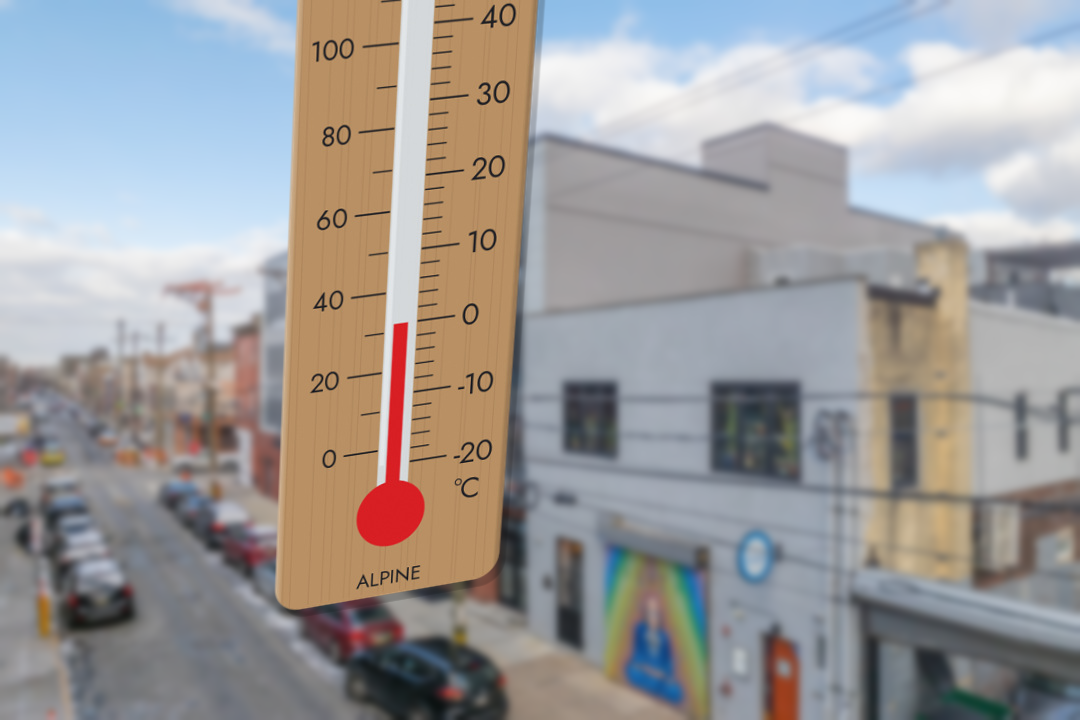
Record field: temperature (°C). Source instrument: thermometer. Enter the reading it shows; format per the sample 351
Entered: 0
